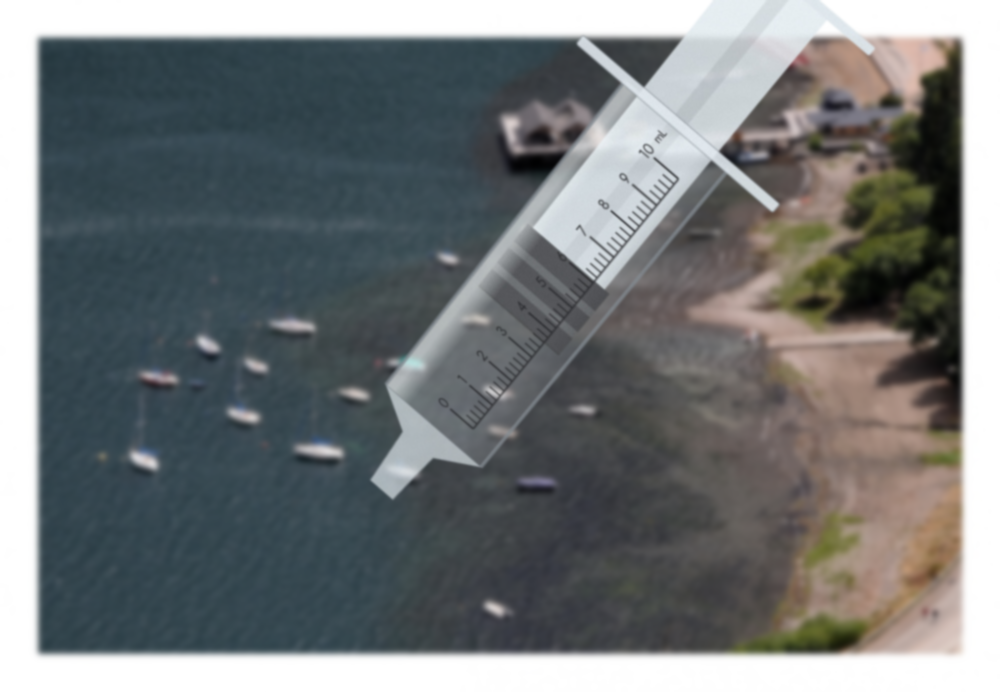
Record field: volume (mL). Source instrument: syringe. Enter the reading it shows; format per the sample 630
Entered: 3.6
